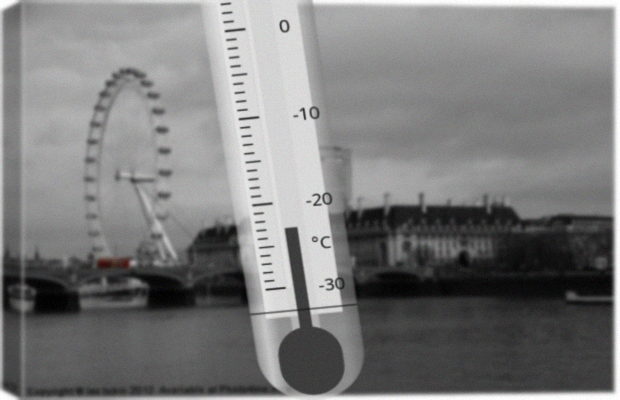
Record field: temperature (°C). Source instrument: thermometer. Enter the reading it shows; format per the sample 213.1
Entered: -23
